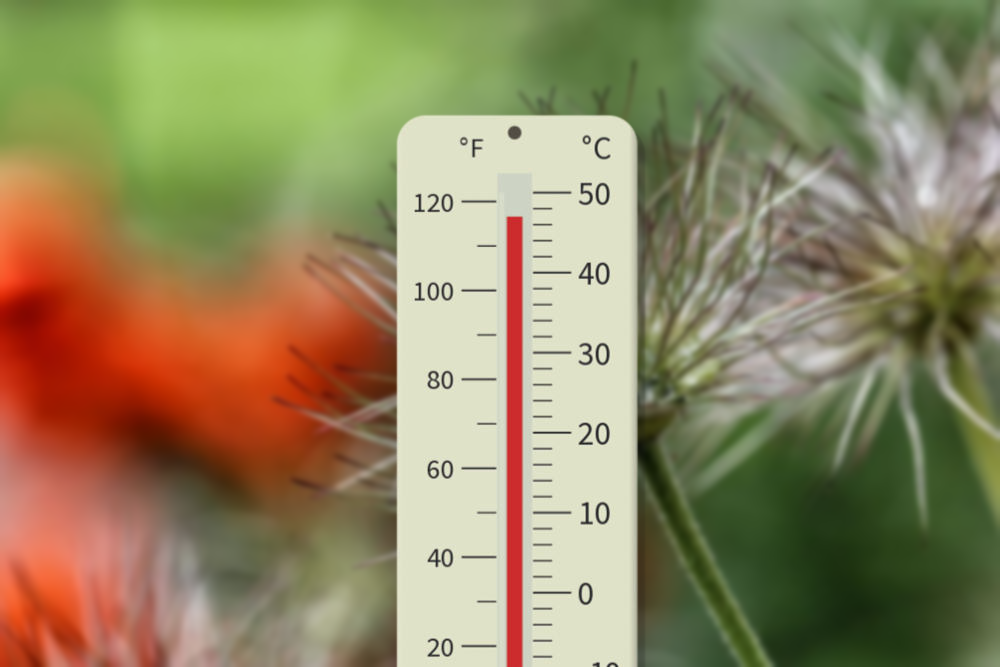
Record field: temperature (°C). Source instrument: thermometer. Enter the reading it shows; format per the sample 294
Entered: 47
